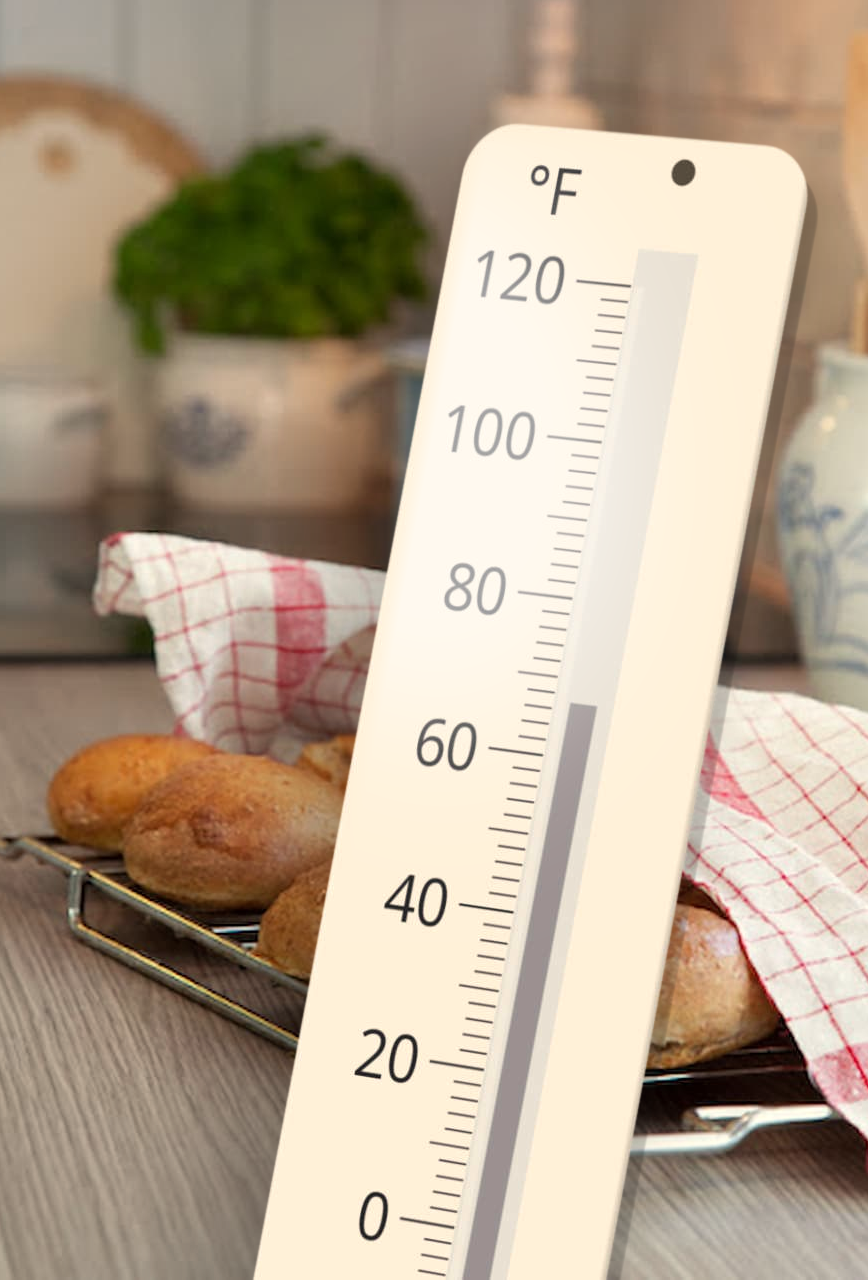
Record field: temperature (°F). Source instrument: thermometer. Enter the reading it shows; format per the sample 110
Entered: 67
